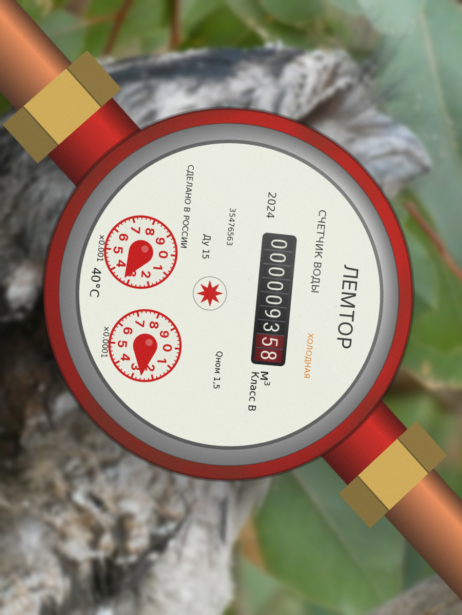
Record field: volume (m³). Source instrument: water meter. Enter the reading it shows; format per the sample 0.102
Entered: 93.5832
